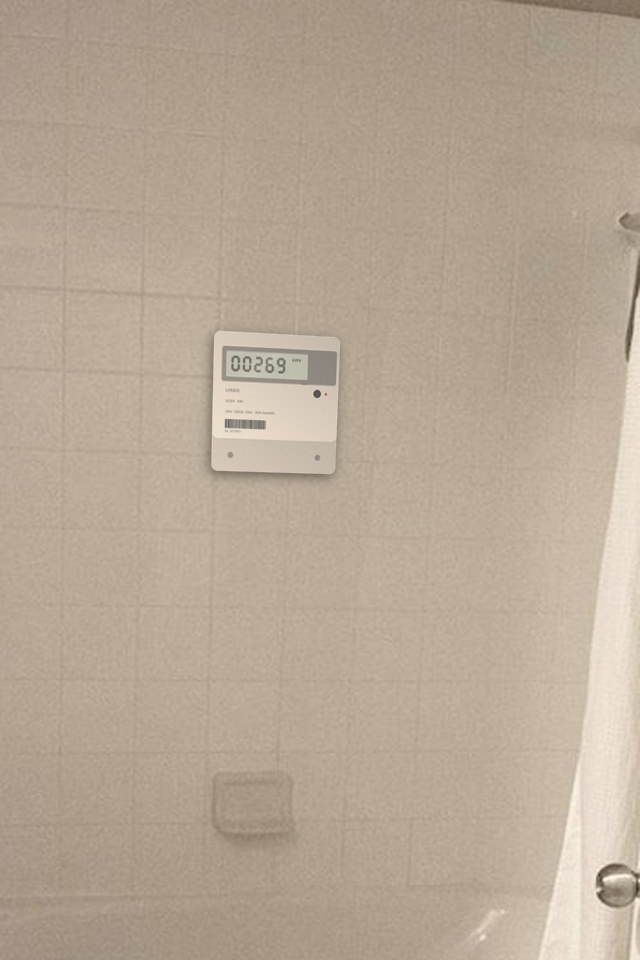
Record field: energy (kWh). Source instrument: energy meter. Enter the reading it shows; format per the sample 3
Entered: 269
